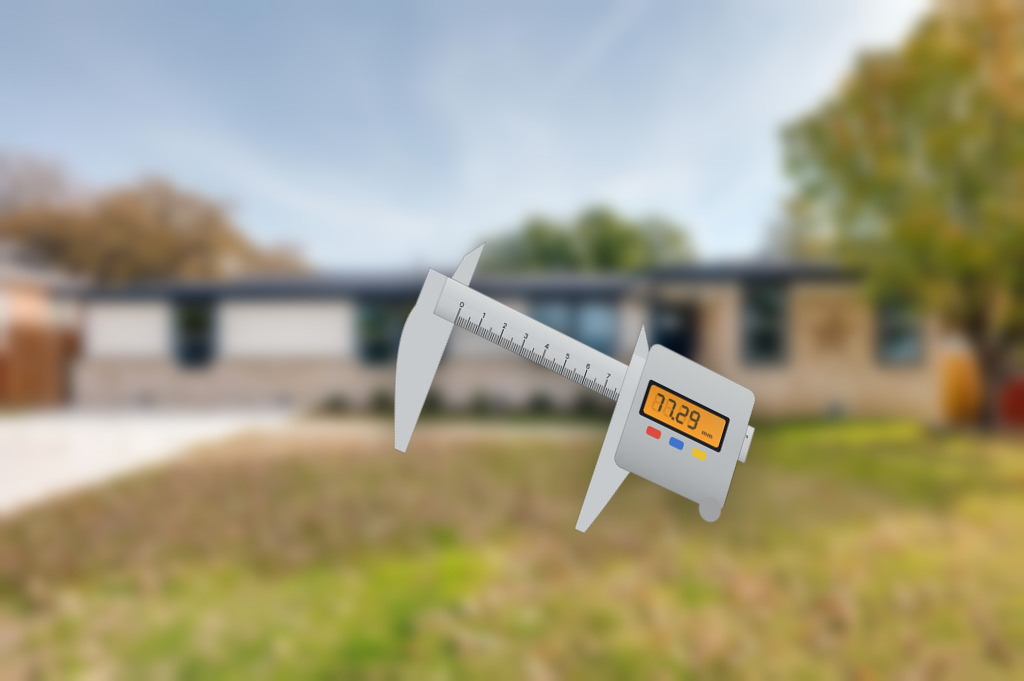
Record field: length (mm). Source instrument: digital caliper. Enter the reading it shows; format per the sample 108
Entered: 77.29
